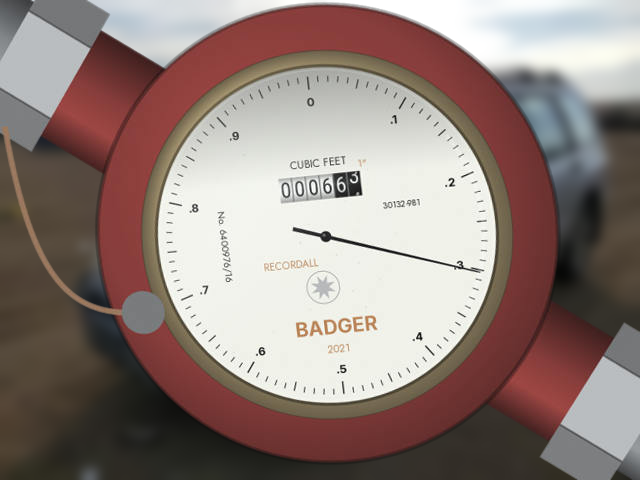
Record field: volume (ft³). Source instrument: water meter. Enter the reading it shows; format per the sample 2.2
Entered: 663.30
